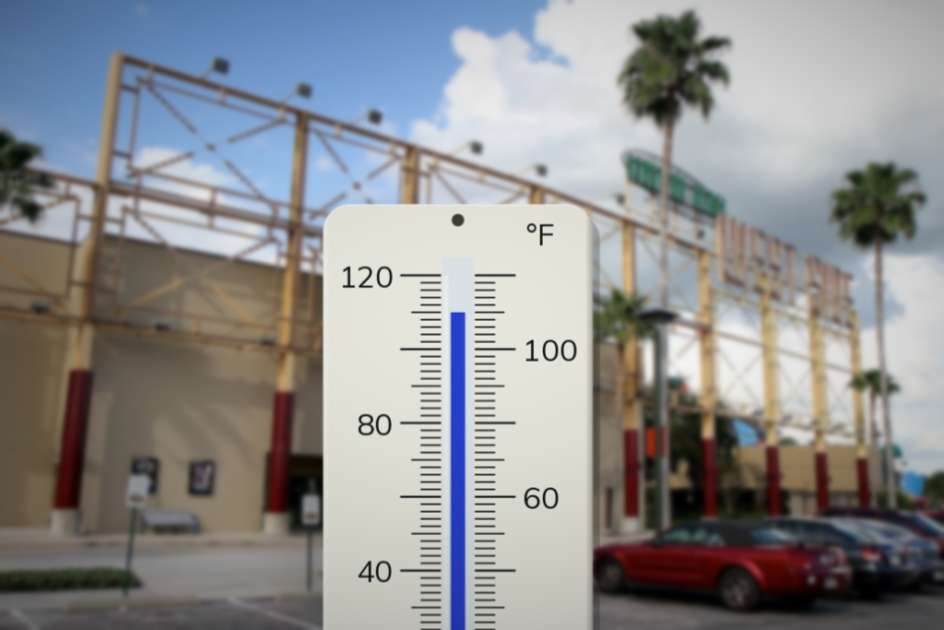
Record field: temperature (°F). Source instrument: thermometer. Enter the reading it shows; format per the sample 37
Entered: 110
